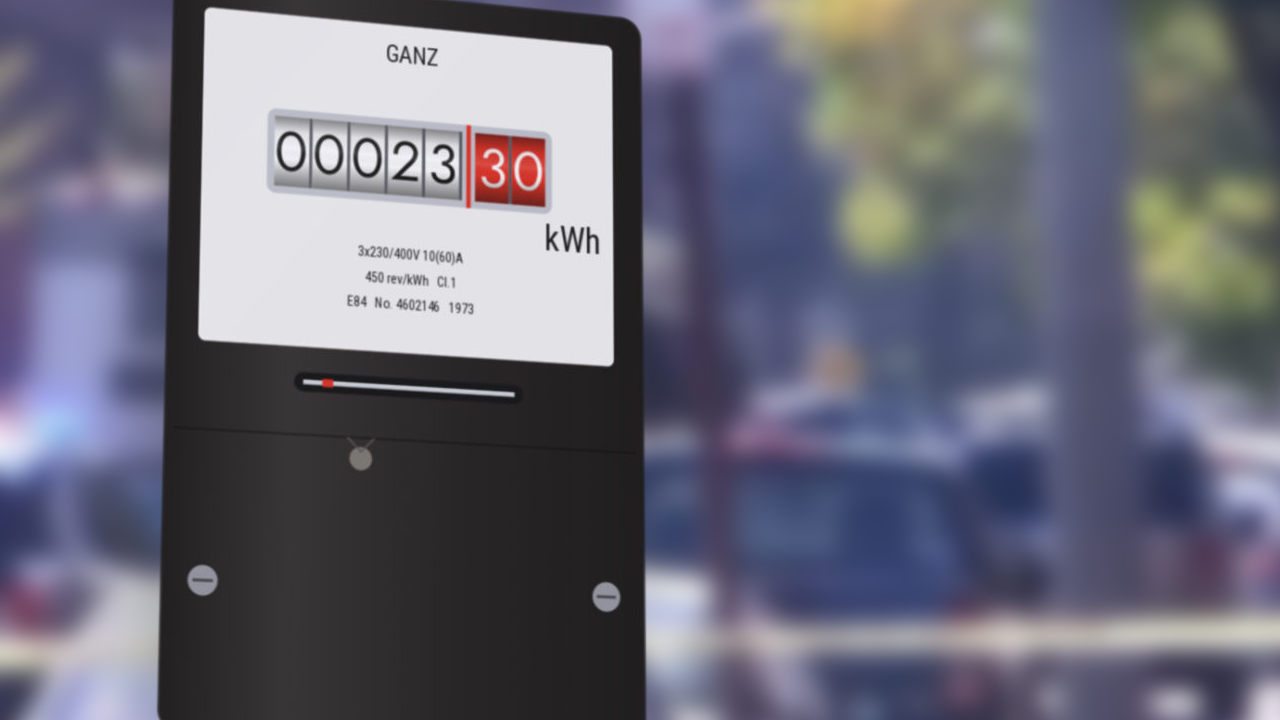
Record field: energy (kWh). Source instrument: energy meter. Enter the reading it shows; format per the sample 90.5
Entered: 23.30
